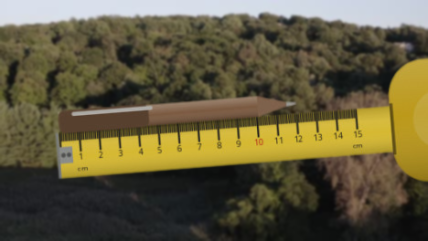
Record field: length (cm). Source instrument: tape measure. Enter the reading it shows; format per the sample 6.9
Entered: 12
